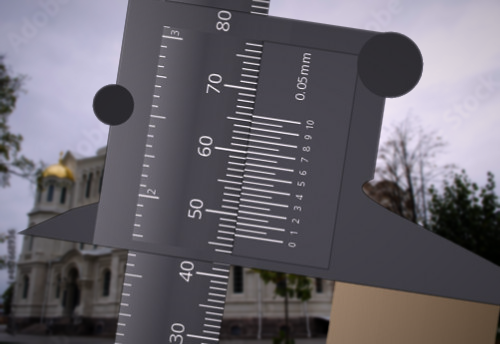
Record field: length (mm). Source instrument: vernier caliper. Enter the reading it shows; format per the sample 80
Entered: 46.8
